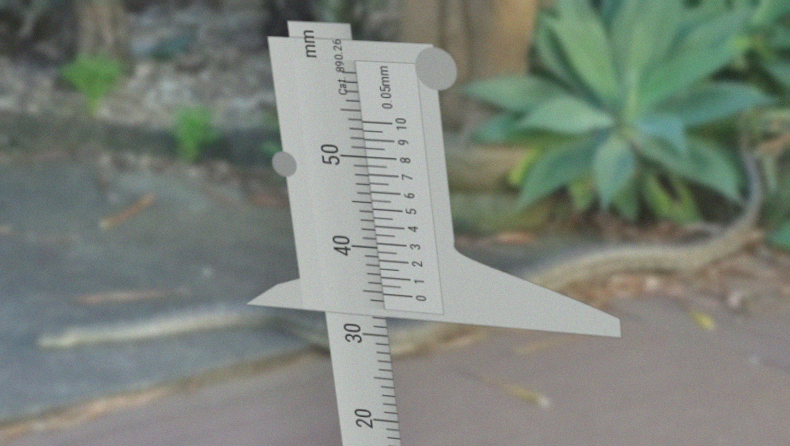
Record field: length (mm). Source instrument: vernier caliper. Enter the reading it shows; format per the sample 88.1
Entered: 34.8
